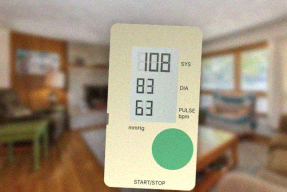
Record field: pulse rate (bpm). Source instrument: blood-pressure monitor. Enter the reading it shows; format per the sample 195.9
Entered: 63
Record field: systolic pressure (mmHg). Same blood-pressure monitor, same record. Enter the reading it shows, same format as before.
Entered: 108
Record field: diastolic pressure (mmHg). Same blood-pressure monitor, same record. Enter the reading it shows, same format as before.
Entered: 83
